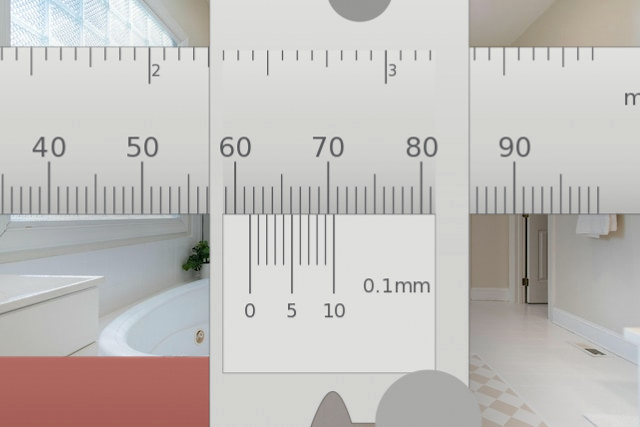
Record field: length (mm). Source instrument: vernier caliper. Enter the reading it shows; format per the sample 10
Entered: 61.6
